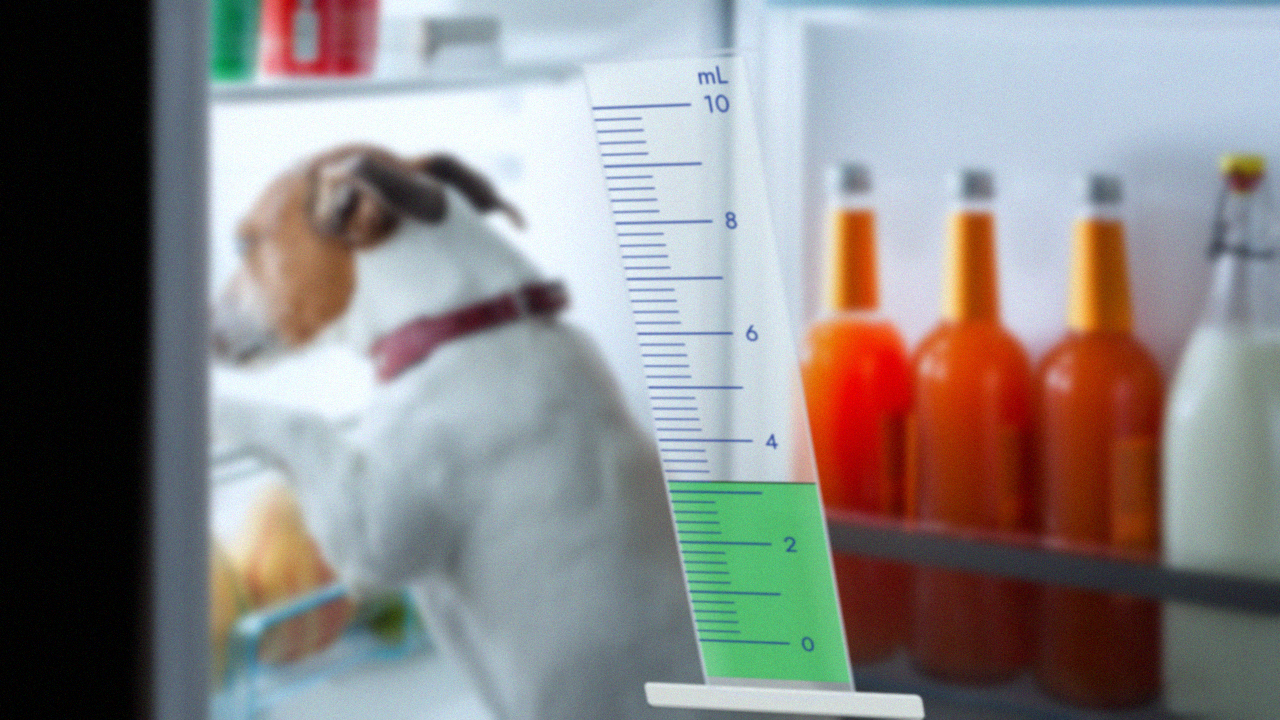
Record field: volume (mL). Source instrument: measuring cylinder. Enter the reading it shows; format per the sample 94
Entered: 3.2
